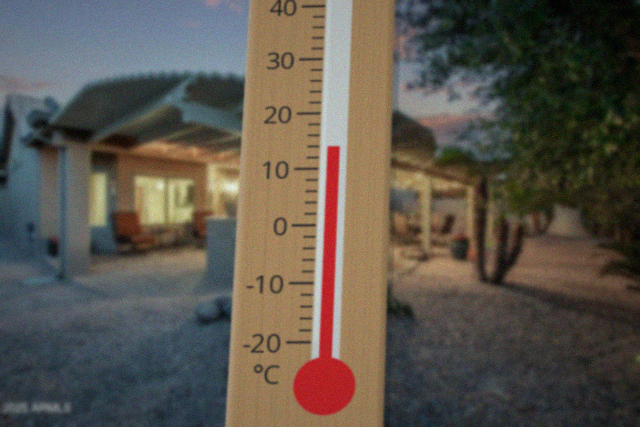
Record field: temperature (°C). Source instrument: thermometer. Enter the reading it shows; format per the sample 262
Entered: 14
